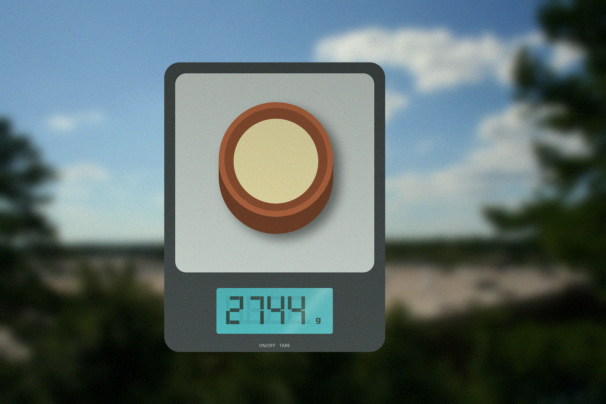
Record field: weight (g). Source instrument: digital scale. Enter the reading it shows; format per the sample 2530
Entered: 2744
